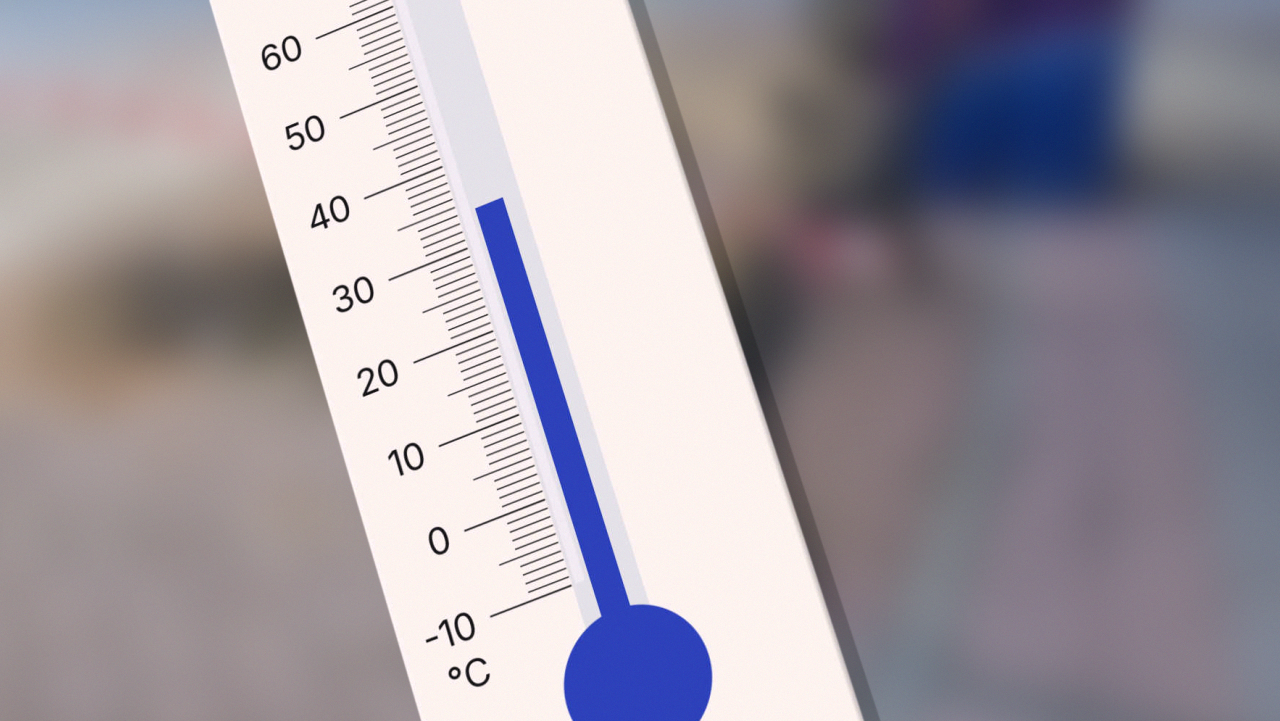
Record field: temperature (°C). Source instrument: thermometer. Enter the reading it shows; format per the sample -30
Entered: 34
